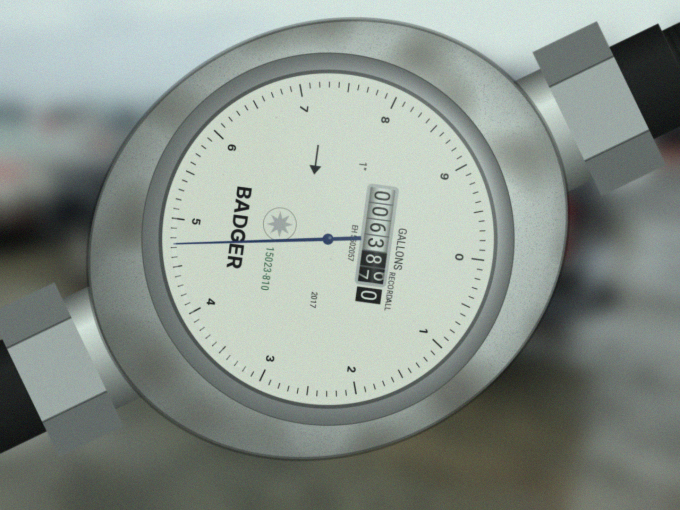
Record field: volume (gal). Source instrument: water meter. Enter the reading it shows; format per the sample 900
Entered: 63864.7
